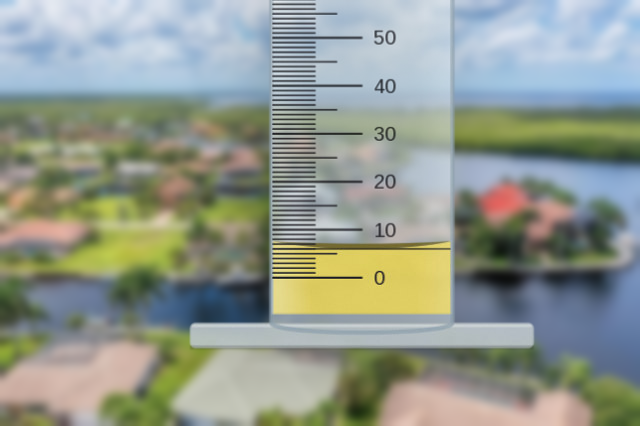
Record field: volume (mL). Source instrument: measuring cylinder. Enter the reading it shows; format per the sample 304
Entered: 6
